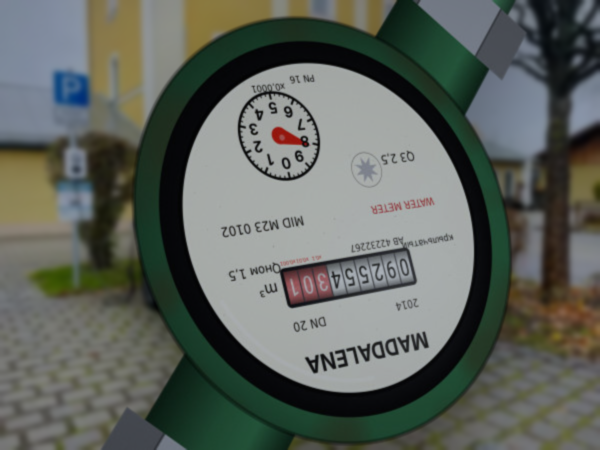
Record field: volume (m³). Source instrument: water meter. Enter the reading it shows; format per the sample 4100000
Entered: 92554.3018
